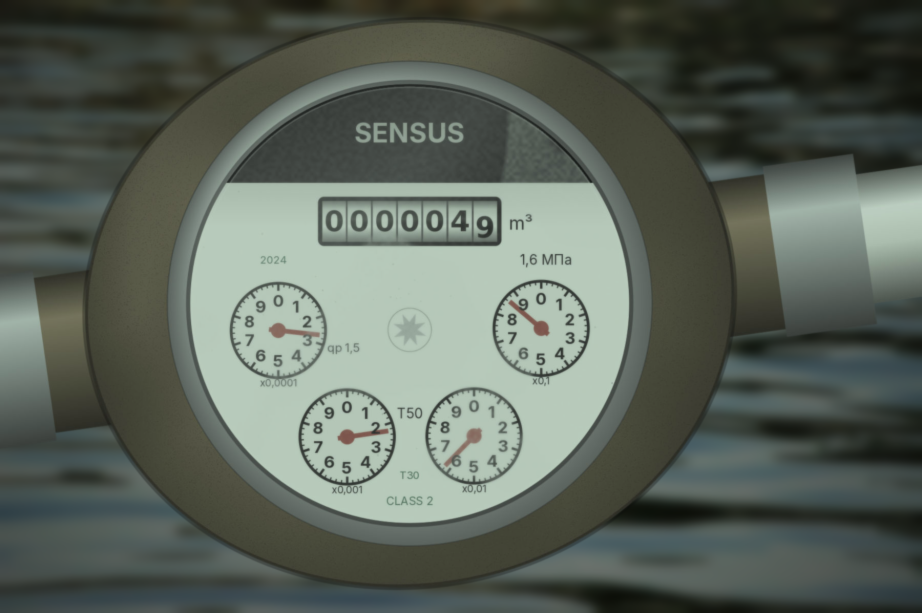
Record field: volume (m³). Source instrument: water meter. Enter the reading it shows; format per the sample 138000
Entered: 48.8622
